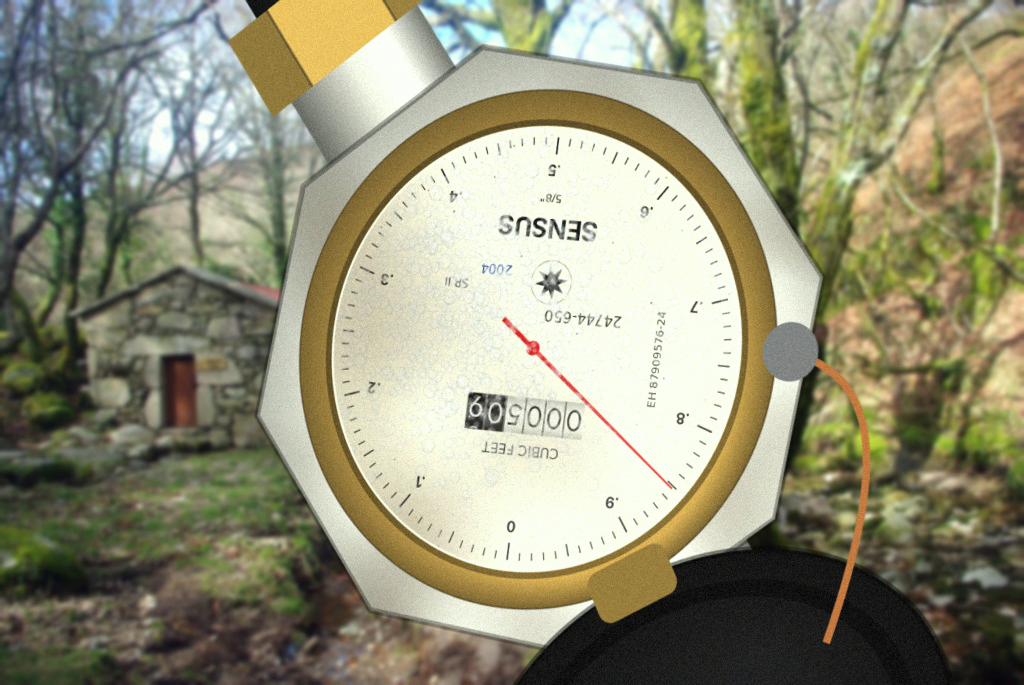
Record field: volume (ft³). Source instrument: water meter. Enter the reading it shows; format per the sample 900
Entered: 508.85
